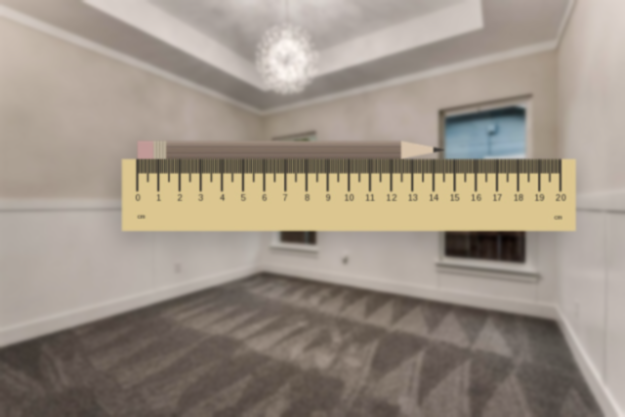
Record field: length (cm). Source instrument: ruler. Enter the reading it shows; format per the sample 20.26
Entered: 14.5
